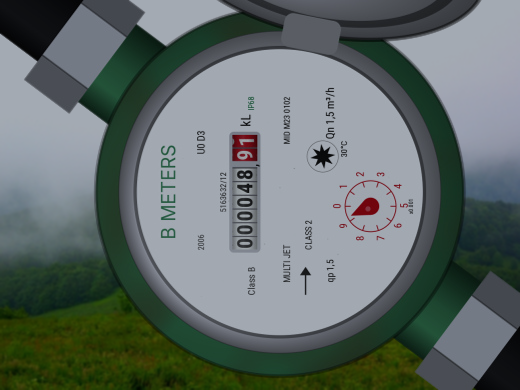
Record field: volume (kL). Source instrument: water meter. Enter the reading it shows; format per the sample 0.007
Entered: 48.909
